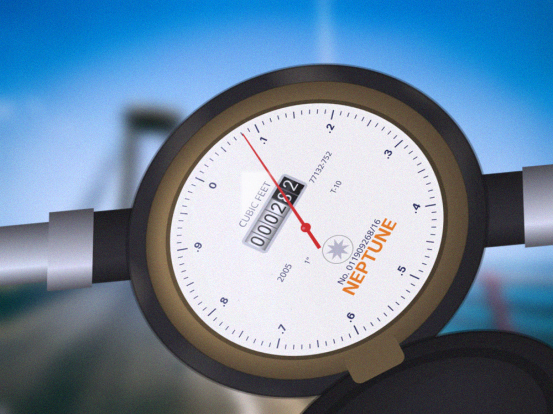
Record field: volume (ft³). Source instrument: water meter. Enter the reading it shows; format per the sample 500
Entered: 282.08
